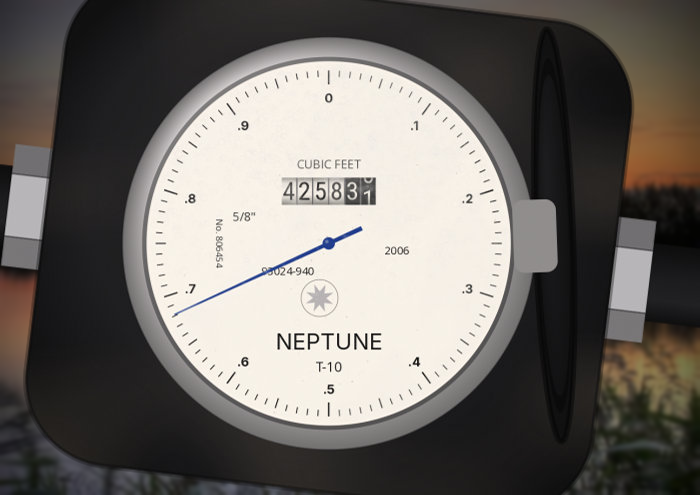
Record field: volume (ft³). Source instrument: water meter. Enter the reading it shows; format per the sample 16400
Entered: 425830.68
